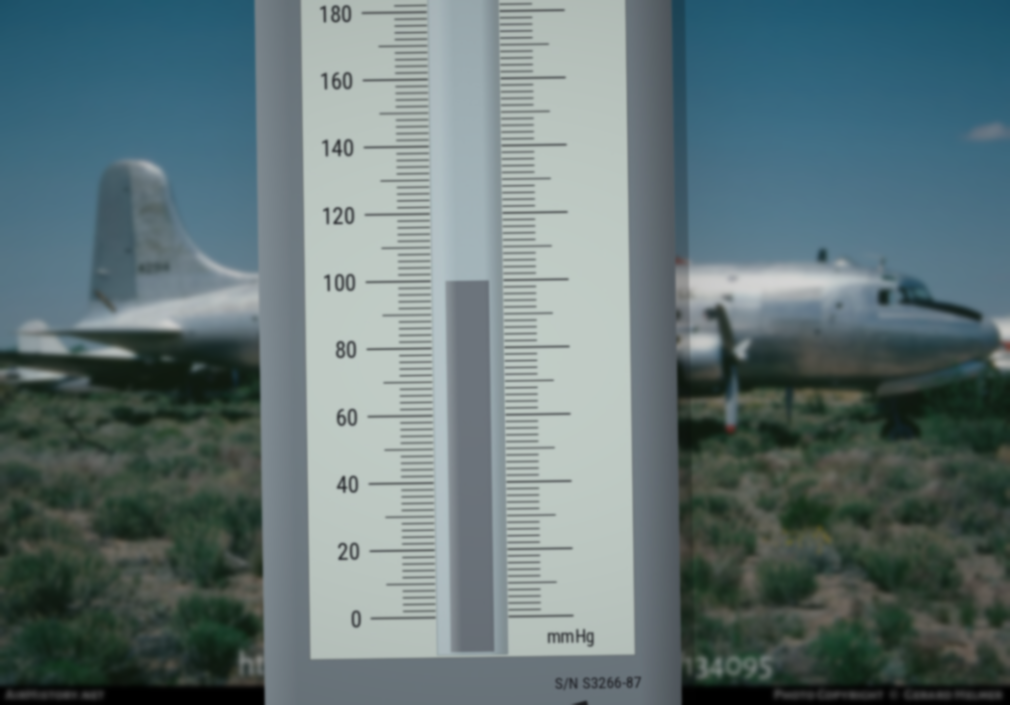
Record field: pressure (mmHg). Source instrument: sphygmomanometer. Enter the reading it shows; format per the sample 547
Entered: 100
